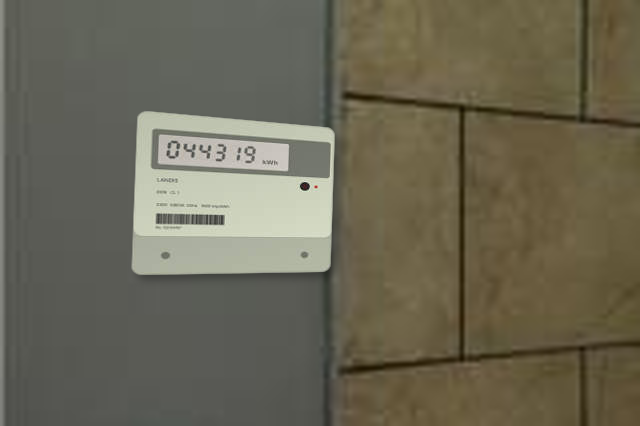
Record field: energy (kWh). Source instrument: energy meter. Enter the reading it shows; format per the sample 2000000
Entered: 44319
